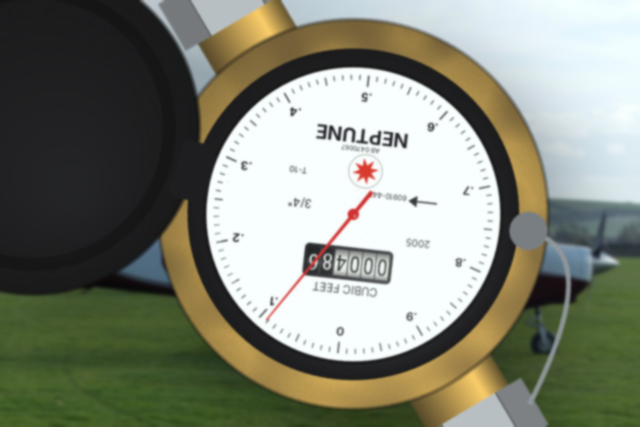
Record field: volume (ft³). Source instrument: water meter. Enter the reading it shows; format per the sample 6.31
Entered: 486.09
